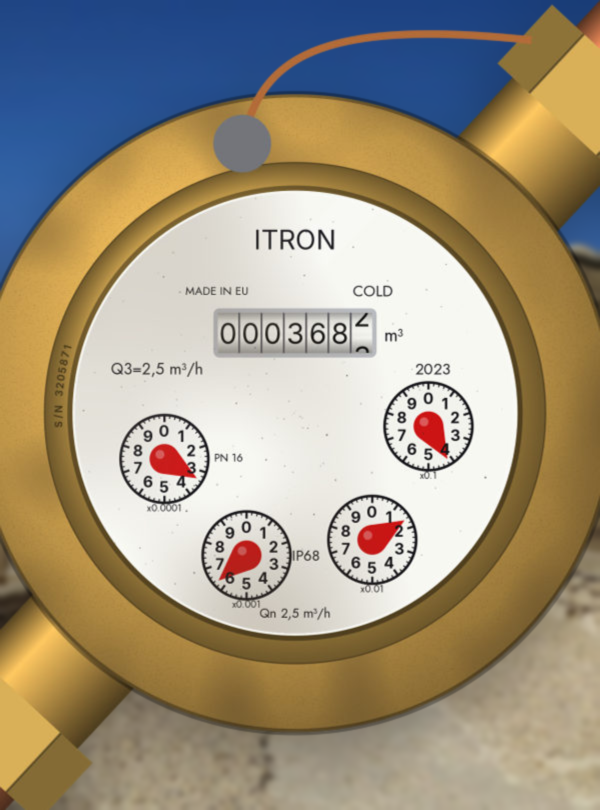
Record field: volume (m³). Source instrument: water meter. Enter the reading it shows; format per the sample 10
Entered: 3682.4163
